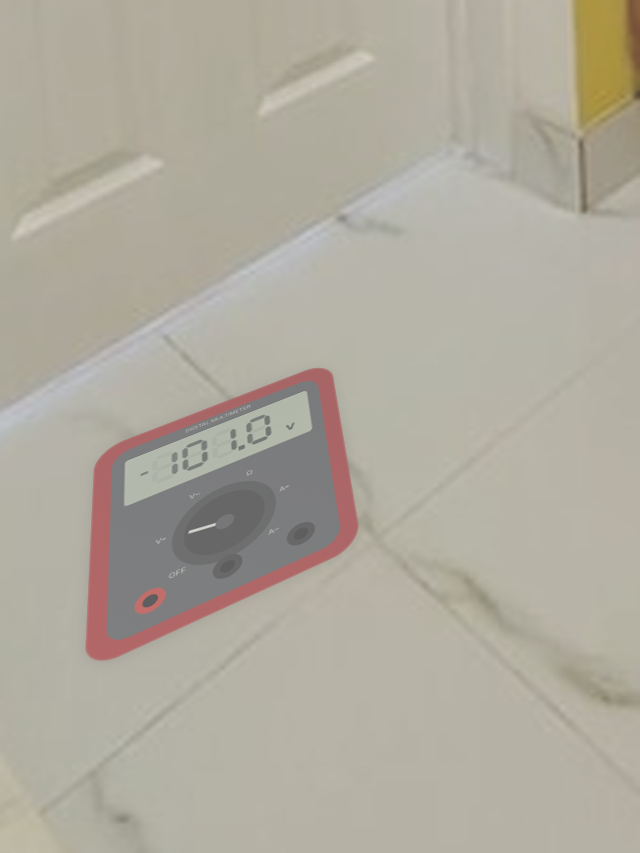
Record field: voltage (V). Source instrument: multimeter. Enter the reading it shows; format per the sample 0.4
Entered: -101.0
